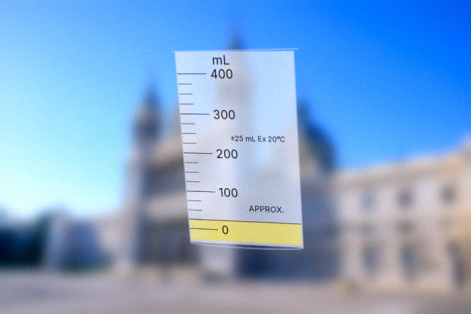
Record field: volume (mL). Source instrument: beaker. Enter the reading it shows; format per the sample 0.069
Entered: 25
